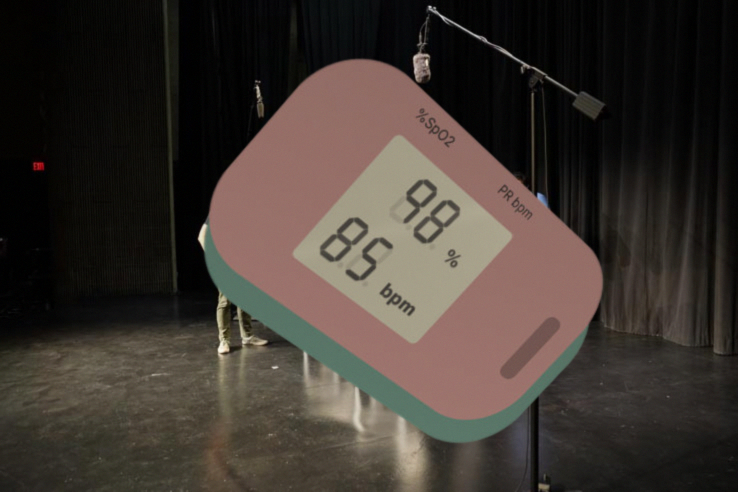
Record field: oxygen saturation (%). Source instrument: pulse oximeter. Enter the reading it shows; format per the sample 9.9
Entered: 98
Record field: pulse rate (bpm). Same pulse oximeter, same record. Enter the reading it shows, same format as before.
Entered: 85
